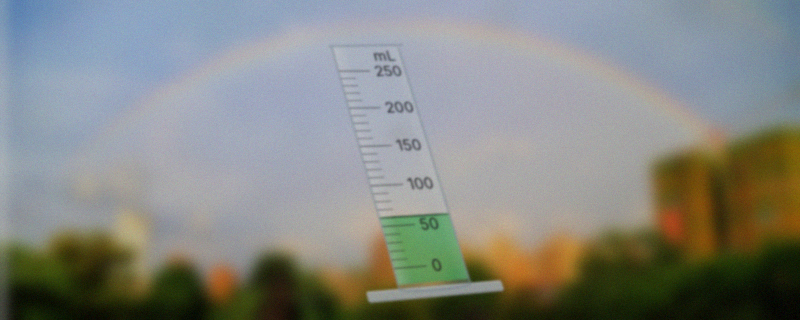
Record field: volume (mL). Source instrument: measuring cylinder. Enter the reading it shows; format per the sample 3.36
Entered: 60
